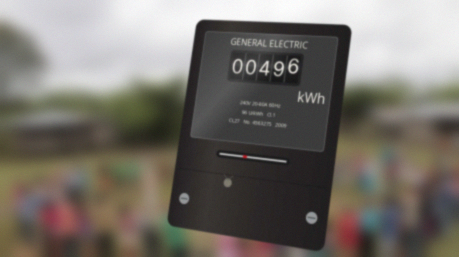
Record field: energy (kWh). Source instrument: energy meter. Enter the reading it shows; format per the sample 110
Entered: 496
